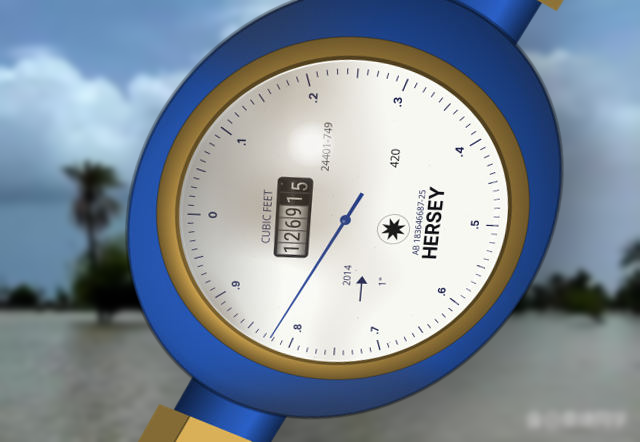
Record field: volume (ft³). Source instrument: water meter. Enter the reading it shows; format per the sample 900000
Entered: 126914.82
